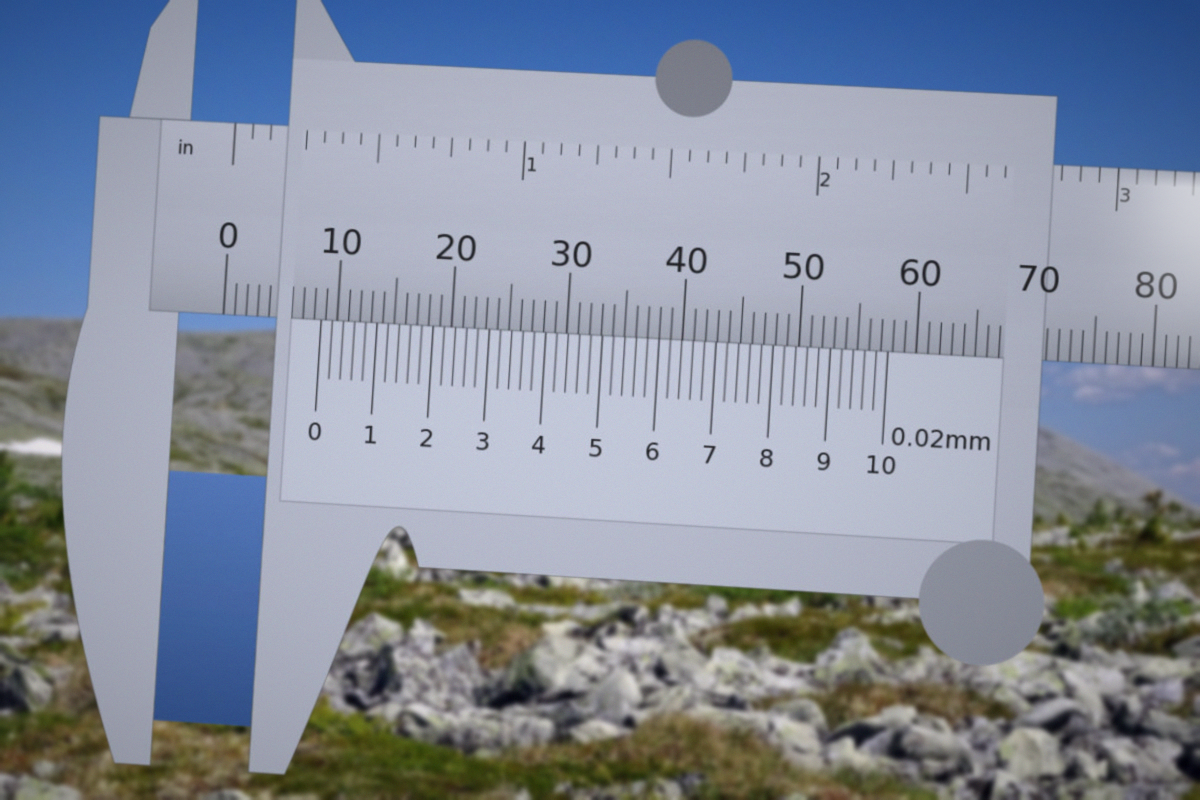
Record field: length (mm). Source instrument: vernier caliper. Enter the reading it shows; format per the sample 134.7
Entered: 8.6
